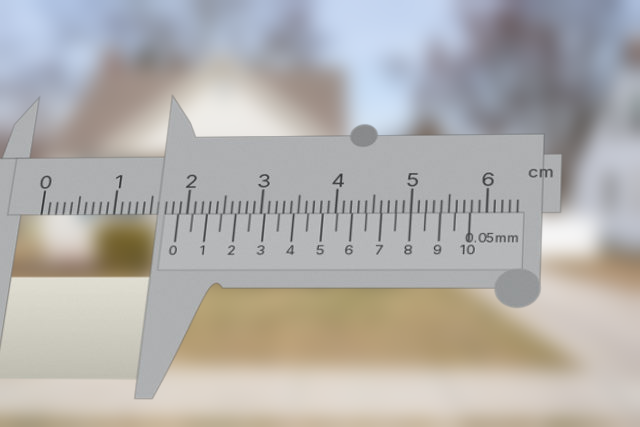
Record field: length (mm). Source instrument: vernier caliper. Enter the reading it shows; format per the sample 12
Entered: 18.8
